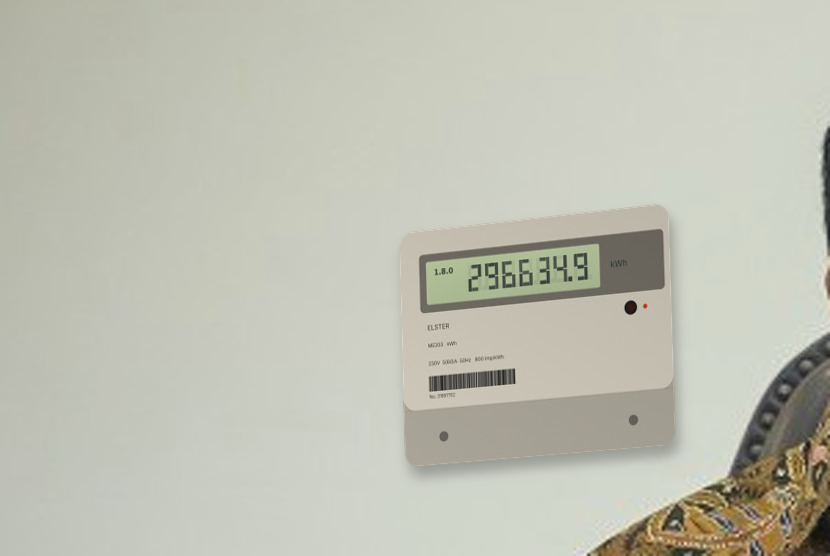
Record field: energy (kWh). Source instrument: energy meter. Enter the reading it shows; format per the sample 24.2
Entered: 296634.9
